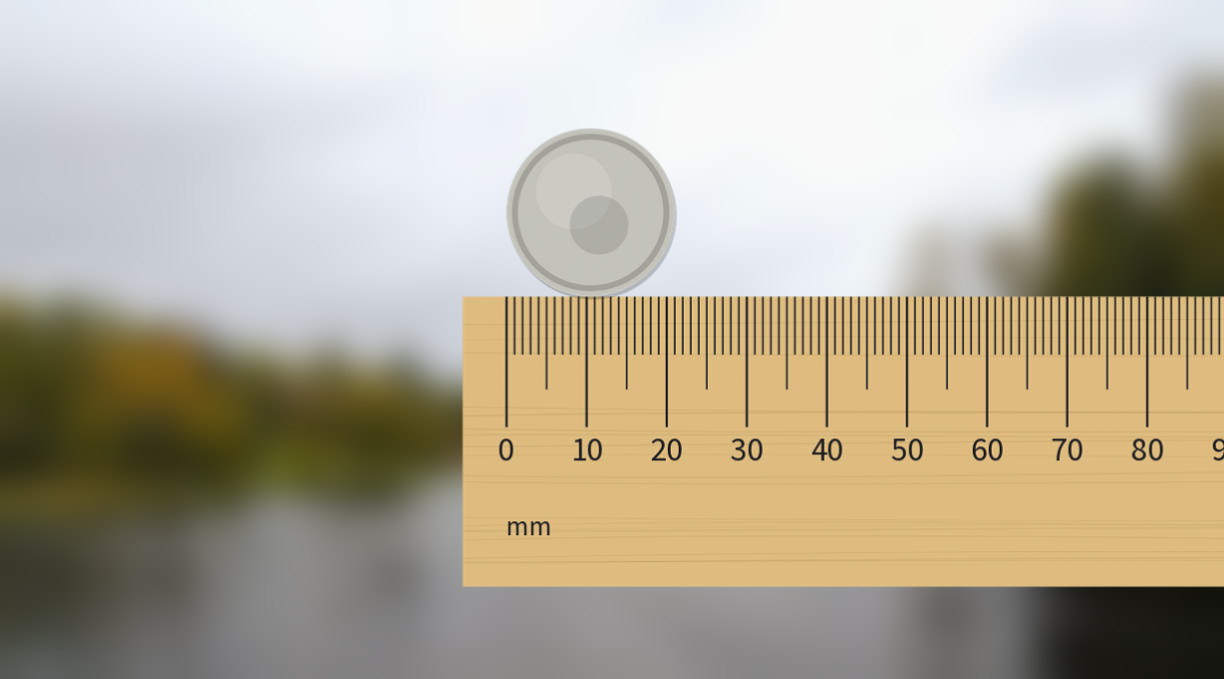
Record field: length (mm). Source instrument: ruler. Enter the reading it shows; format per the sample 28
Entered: 21
